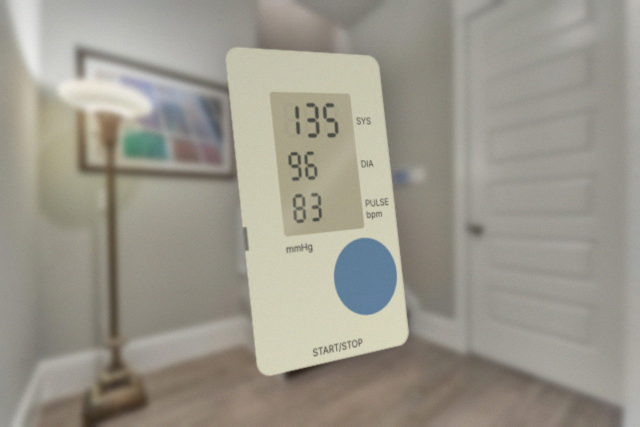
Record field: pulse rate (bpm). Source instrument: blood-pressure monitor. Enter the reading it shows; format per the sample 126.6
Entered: 83
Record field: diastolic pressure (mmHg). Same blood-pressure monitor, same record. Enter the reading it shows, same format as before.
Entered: 96
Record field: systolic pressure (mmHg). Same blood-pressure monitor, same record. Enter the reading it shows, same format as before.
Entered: 135
